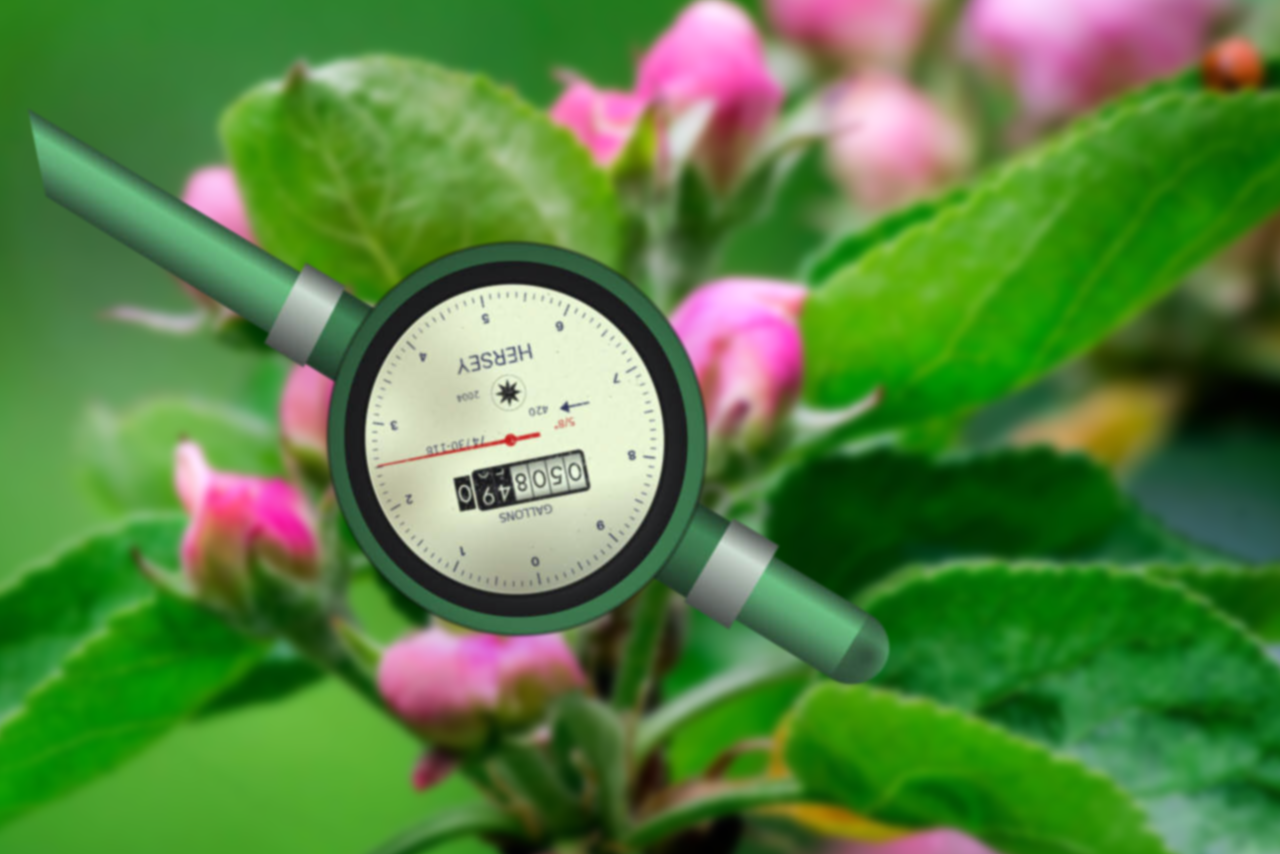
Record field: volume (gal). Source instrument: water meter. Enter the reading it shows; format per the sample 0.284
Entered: 508492.5
